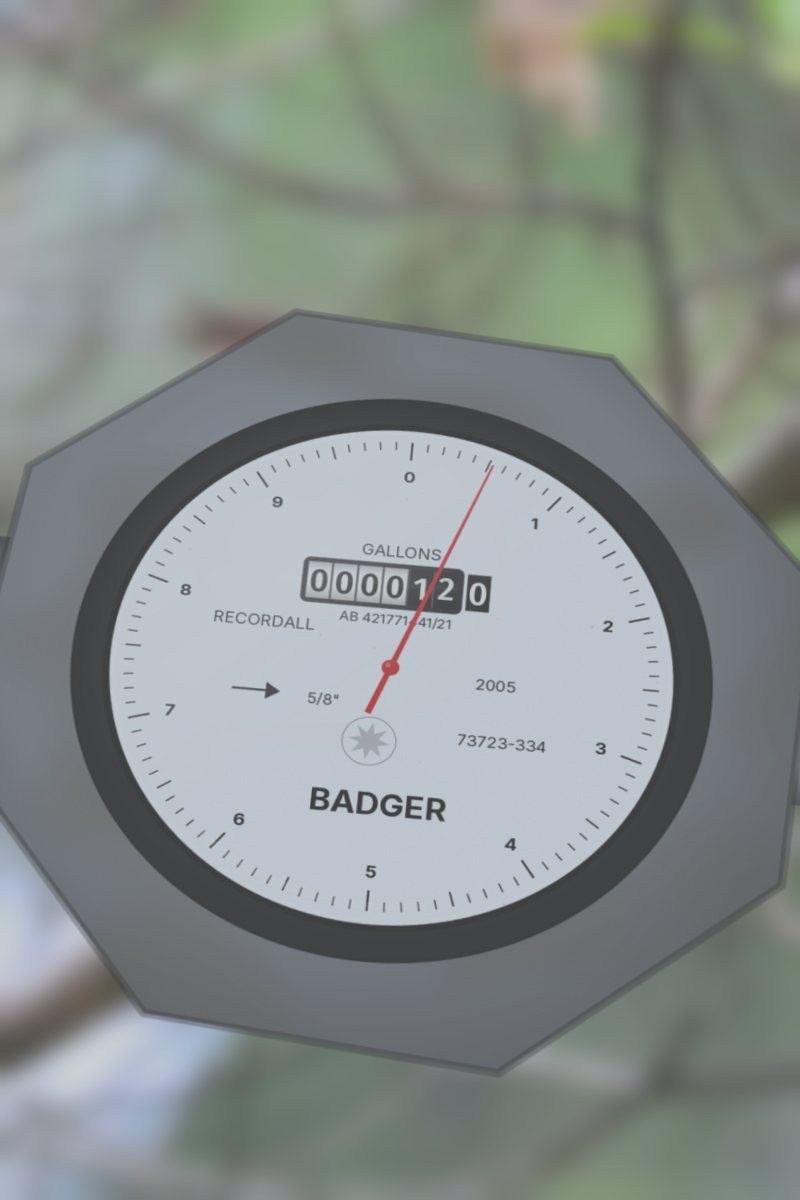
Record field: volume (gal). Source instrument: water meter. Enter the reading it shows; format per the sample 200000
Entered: 120.5
